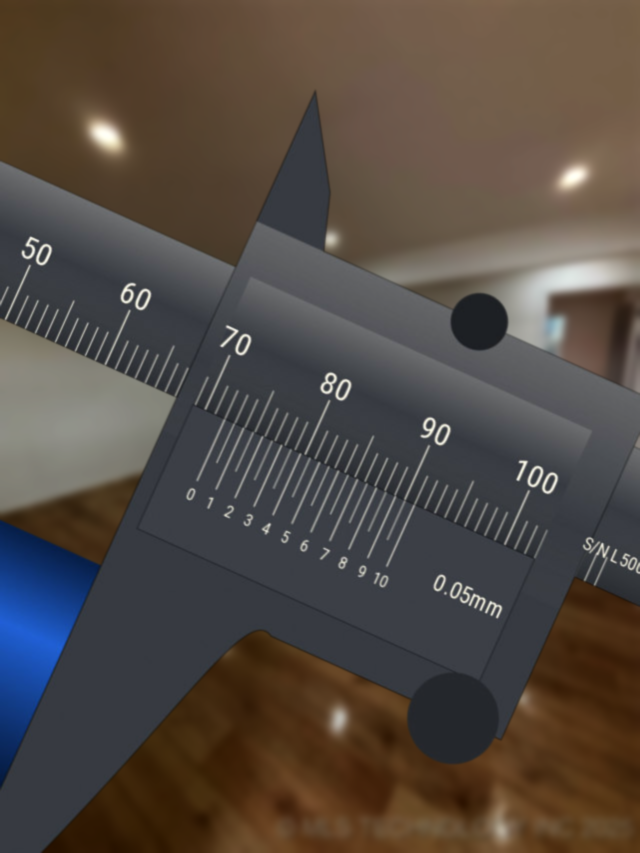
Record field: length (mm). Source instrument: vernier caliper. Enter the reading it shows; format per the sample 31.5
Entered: 72.0
